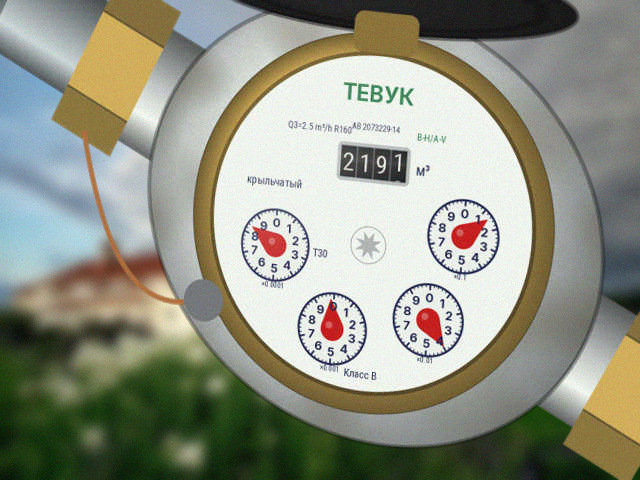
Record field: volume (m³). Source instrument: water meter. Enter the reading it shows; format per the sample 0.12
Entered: 2191.1398
